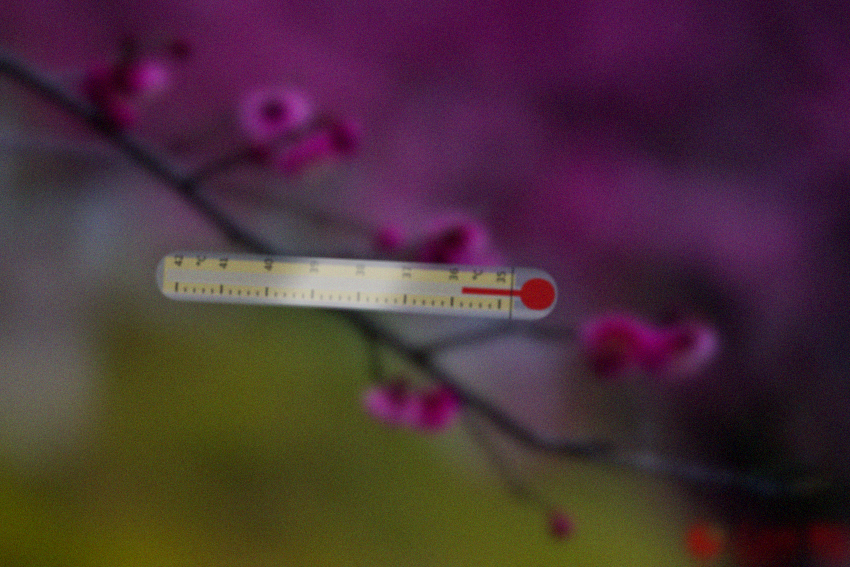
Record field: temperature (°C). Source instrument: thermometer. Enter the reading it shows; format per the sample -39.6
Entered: 35.8
